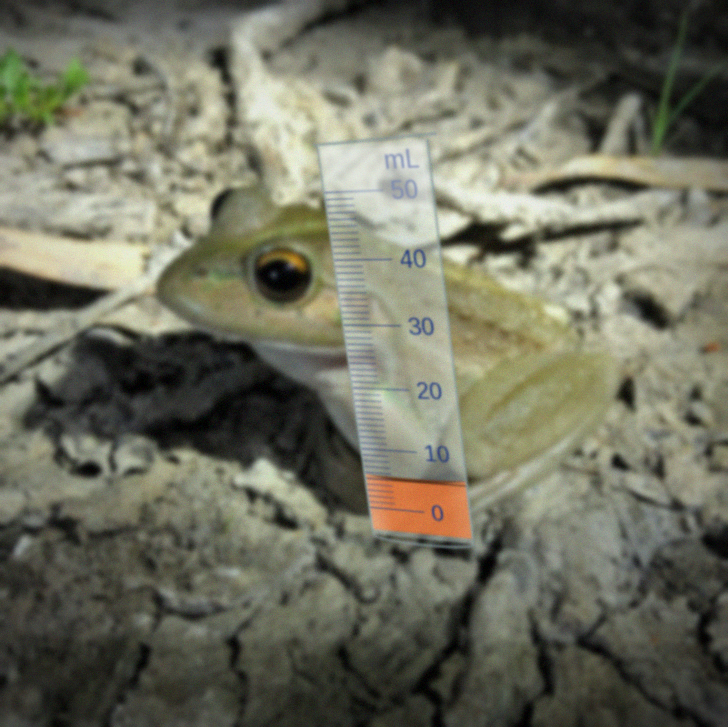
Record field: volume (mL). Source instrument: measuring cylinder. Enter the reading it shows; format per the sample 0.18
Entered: 5
